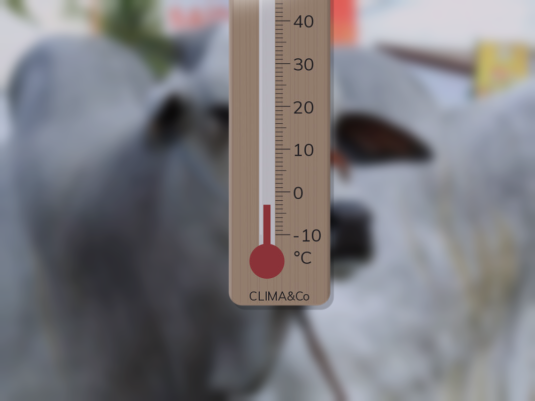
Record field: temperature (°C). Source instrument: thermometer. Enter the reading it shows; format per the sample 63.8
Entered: -3
